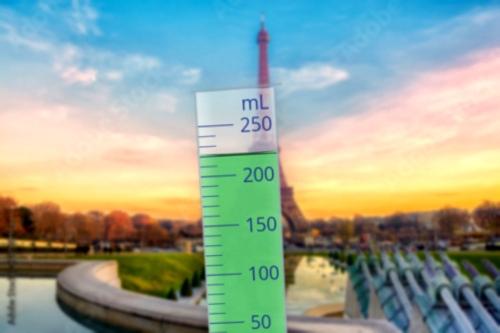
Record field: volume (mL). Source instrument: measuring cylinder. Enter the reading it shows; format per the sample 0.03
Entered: 220
